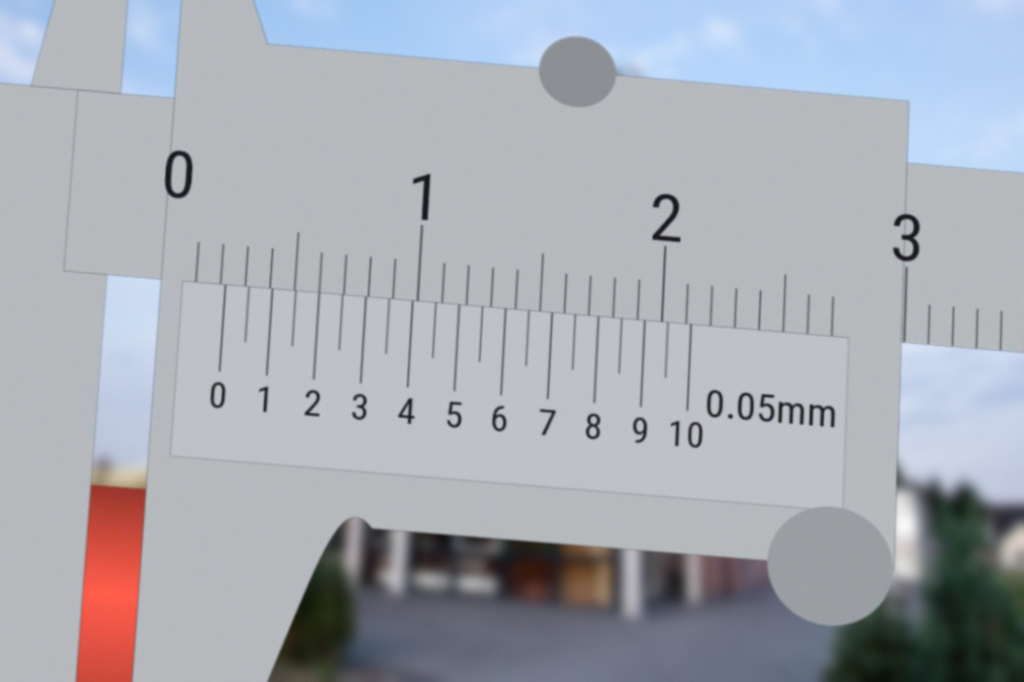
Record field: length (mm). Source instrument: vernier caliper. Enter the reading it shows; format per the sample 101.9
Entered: 2.2
